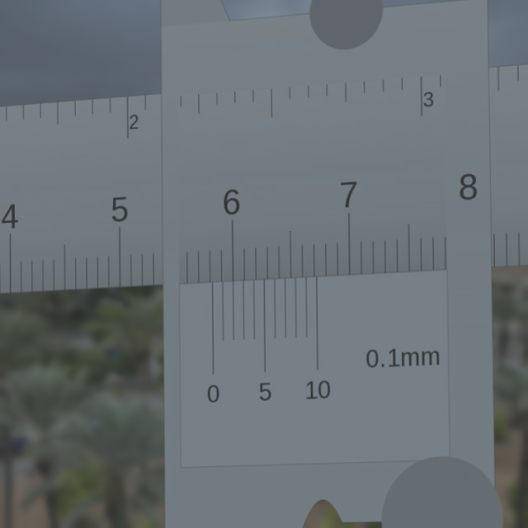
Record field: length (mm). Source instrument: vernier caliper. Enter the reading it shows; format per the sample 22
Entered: 58.2
